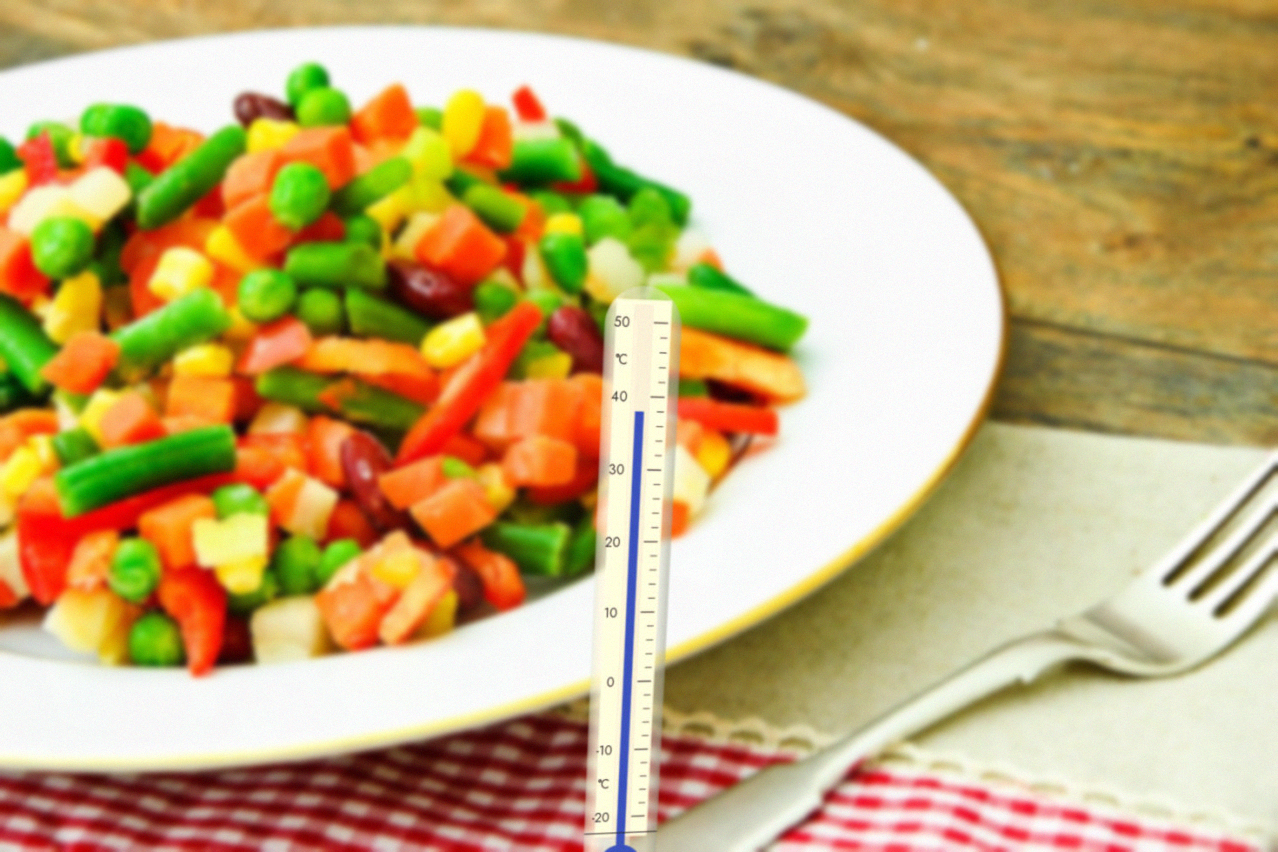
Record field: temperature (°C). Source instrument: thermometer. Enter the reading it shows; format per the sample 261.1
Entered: 38
